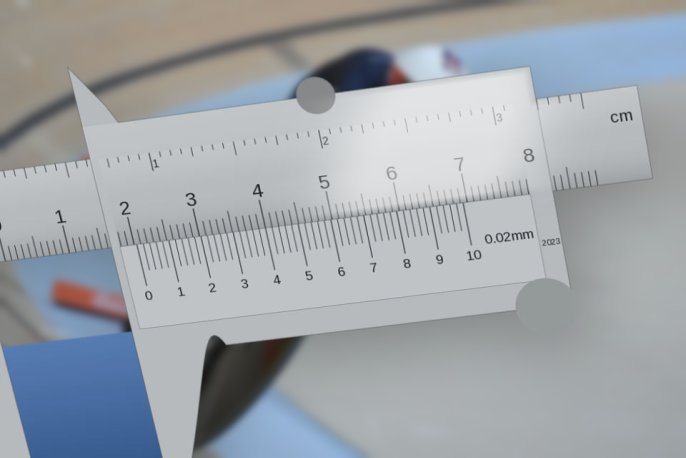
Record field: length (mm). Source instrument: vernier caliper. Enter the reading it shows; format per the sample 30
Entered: 20.4
